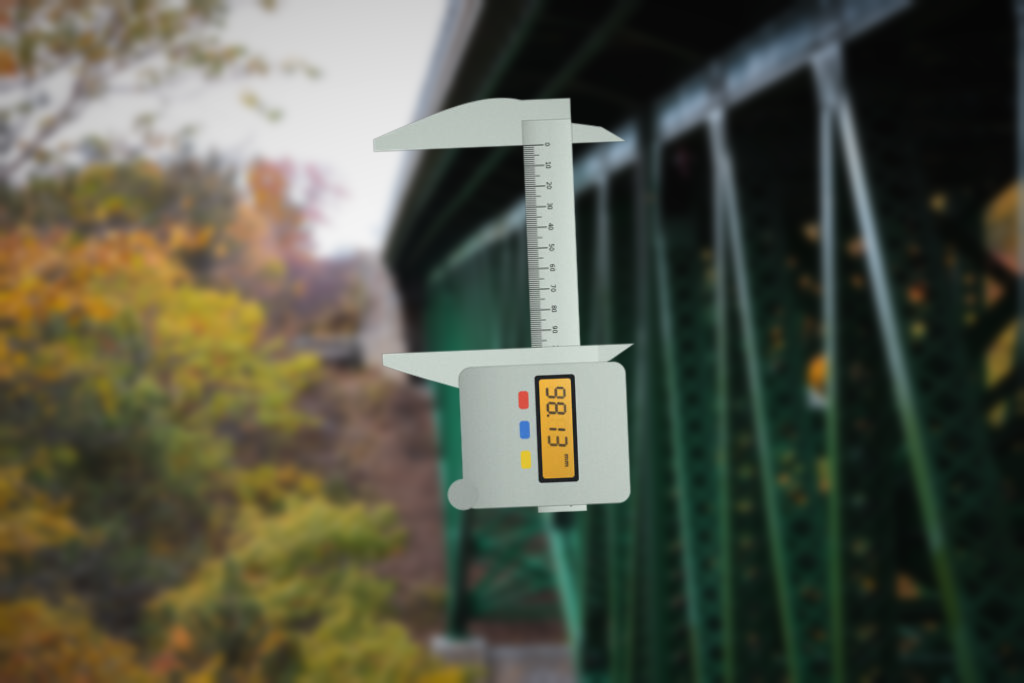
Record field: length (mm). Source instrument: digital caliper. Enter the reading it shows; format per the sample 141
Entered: 98.13
